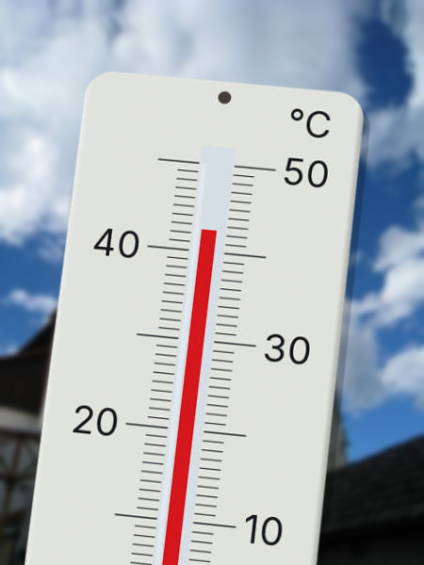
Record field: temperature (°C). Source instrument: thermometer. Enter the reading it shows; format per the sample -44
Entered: 42.5
